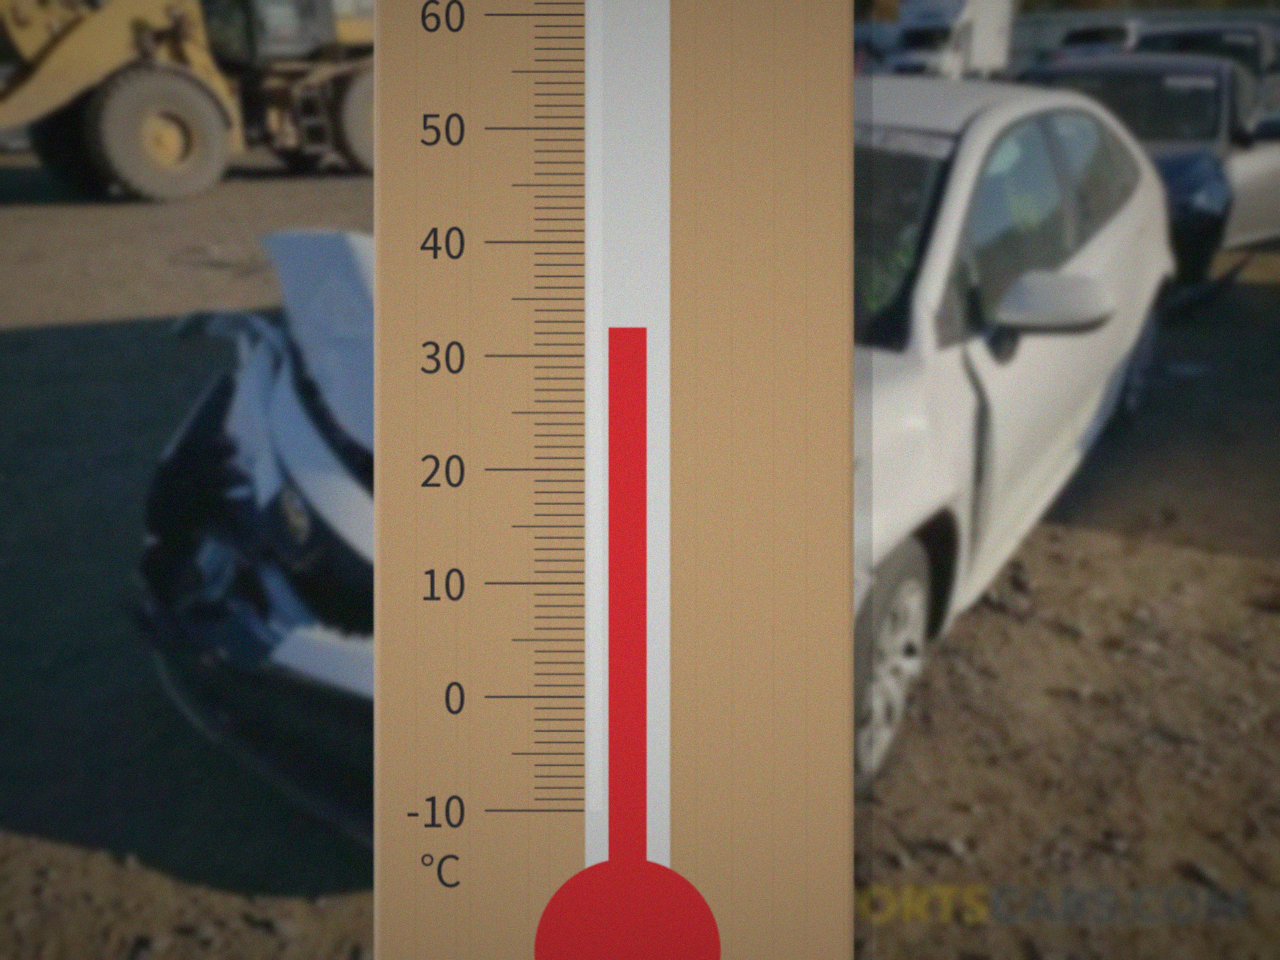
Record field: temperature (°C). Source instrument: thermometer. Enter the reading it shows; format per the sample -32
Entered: 32.5
